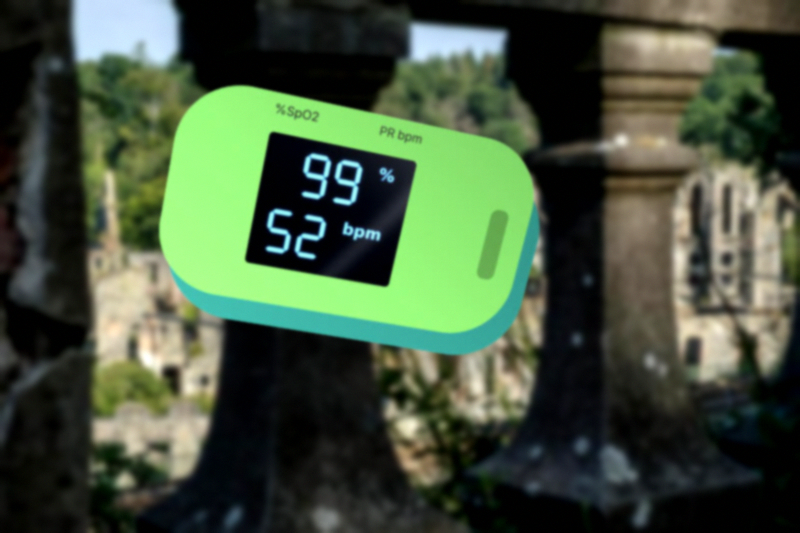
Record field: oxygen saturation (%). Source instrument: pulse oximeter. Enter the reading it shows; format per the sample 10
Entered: 99
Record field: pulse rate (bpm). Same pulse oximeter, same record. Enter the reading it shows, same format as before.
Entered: 52
